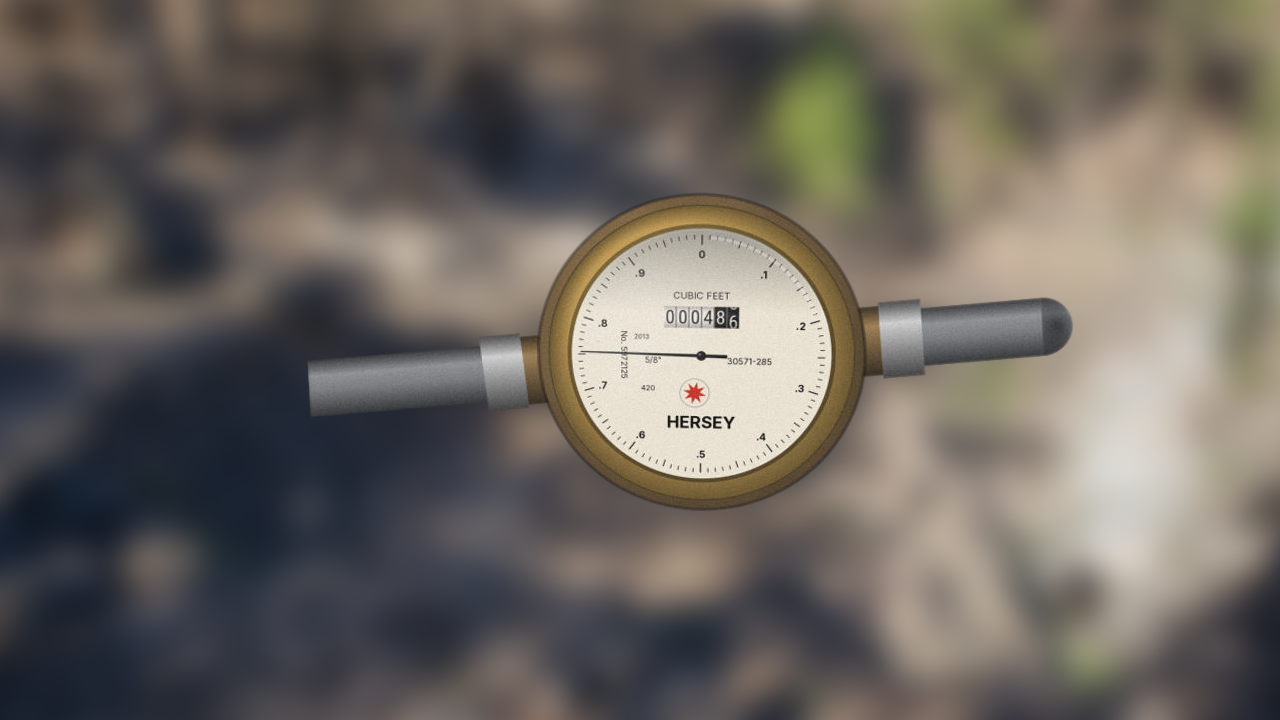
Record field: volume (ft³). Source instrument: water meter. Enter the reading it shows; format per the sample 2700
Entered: 485.75
